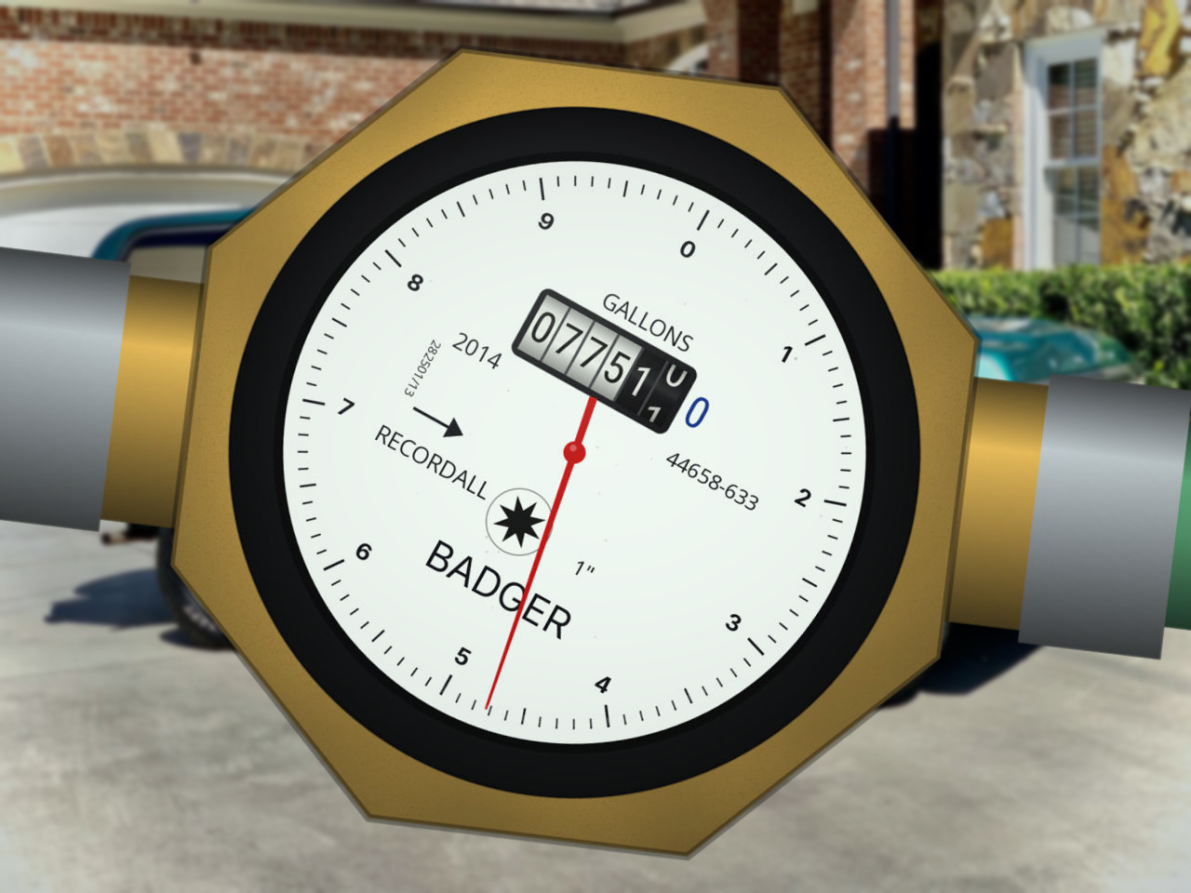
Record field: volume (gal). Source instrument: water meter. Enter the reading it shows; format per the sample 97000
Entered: 775104.7
